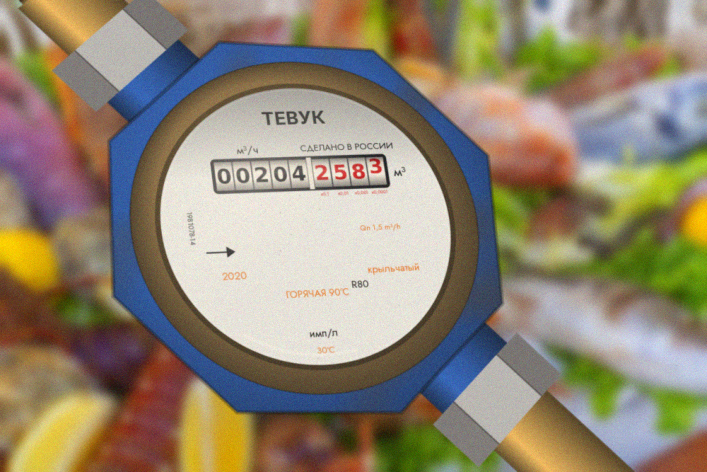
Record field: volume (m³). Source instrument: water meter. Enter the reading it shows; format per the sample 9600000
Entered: 204.2583
